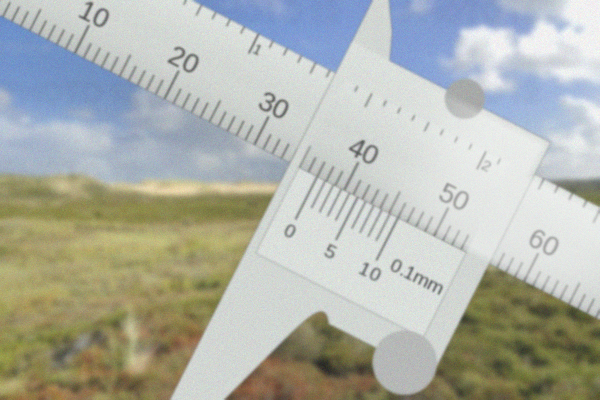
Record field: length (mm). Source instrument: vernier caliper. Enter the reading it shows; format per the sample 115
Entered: 37.0
